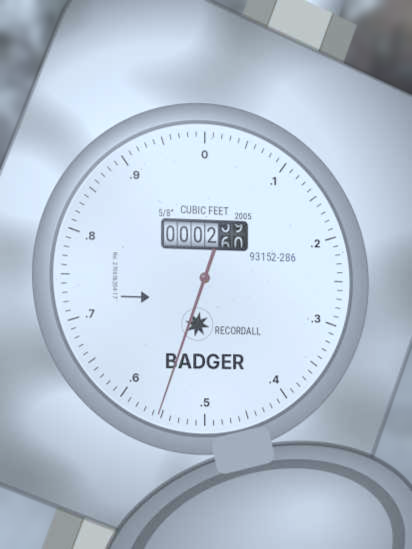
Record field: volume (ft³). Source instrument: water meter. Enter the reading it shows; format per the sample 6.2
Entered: 259.55
